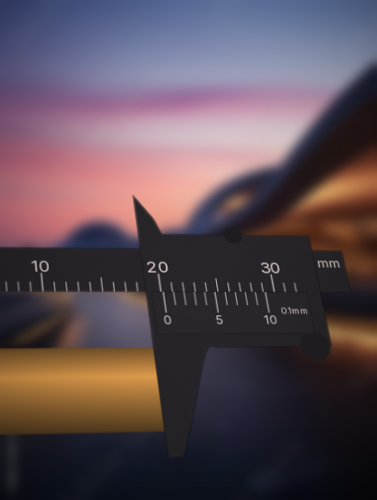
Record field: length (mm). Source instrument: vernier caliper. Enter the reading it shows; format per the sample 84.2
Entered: 20.2
